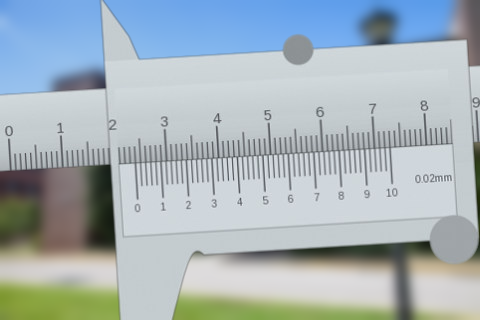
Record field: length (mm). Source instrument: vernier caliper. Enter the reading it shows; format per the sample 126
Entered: 24.0
